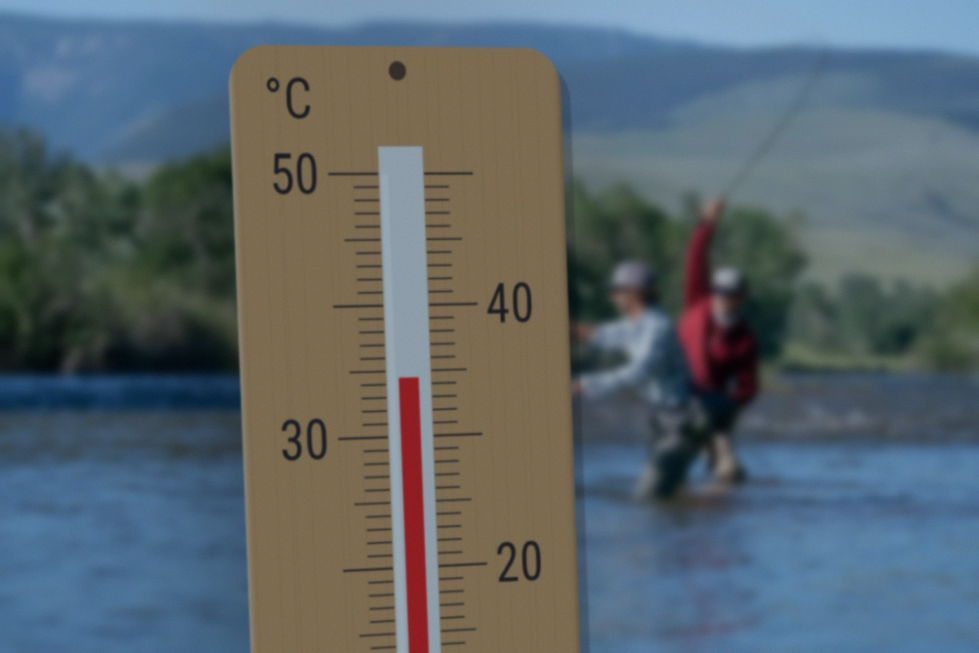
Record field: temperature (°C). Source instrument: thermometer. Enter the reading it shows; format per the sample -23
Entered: 34.5
